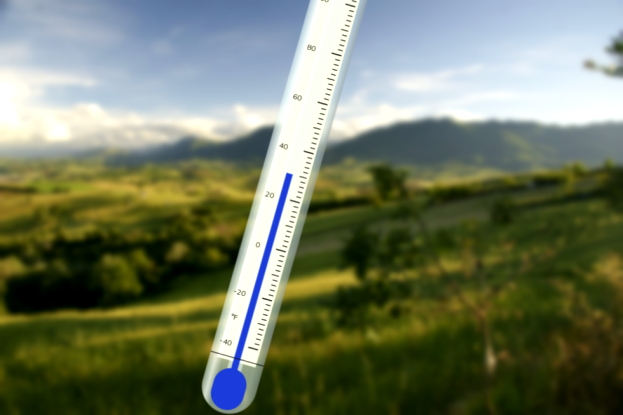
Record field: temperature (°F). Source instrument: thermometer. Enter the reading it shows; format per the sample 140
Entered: 30
